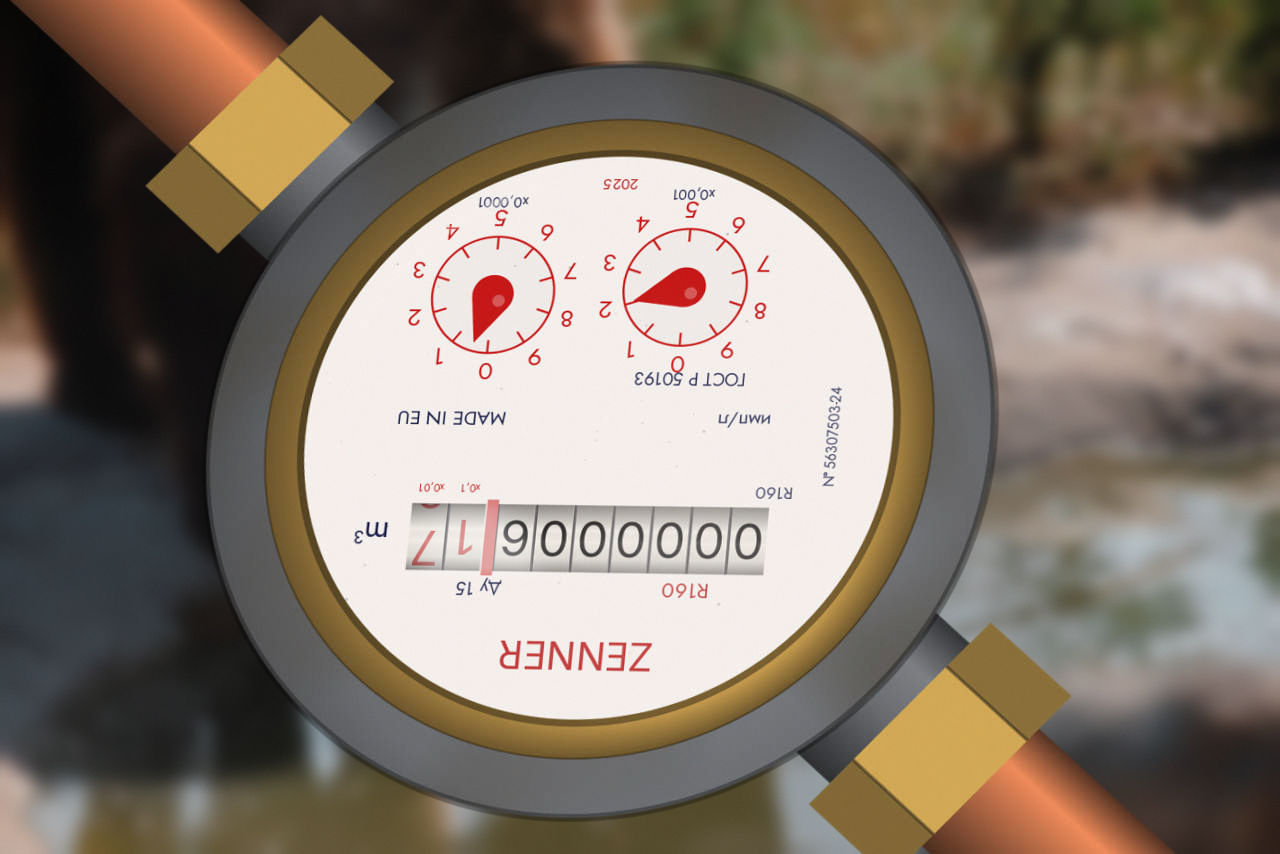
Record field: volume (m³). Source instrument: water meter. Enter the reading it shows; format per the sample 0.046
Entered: 6.1720
